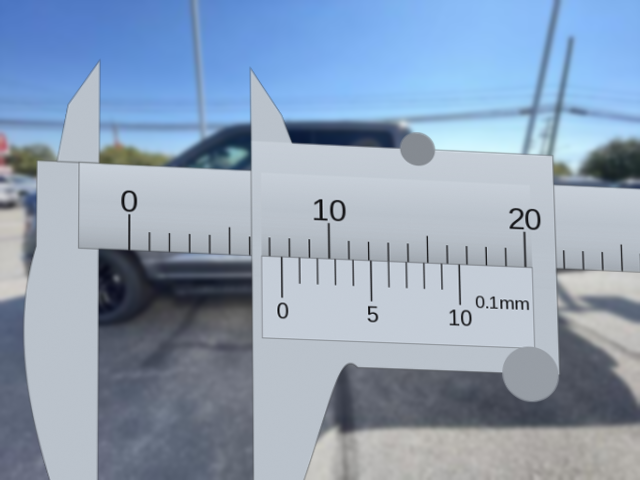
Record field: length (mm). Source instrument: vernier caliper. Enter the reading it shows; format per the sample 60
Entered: 7.6
